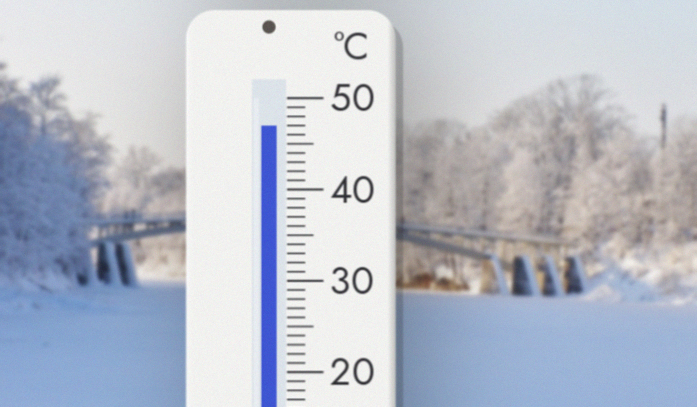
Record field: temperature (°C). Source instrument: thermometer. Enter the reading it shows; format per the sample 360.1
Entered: 47
